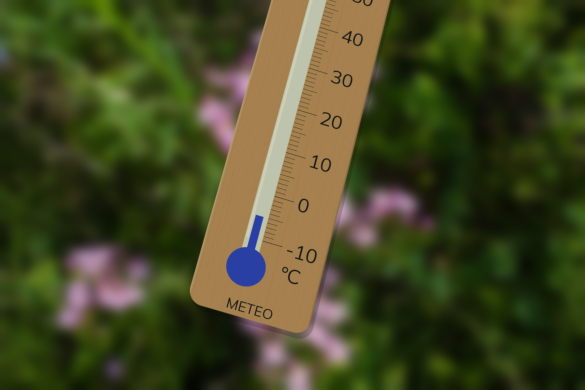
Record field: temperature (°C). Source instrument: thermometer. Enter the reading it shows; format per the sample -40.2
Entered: -5
